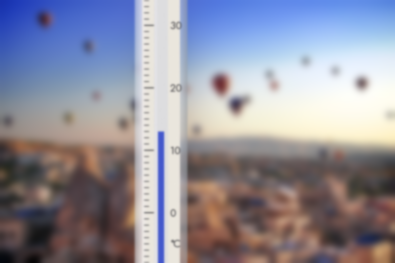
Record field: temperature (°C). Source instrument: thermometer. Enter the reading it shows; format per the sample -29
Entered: 13
